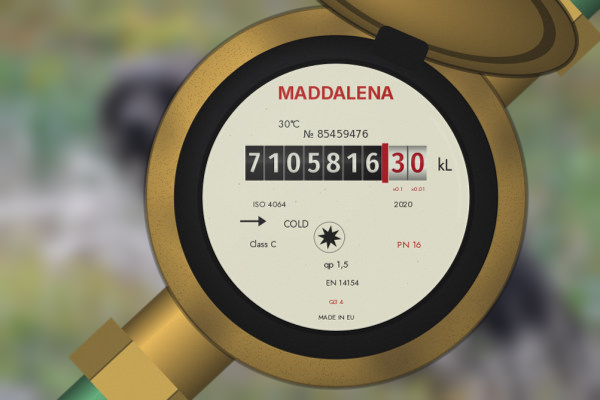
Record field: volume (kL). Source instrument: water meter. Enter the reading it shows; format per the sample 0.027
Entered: 7105816.30
